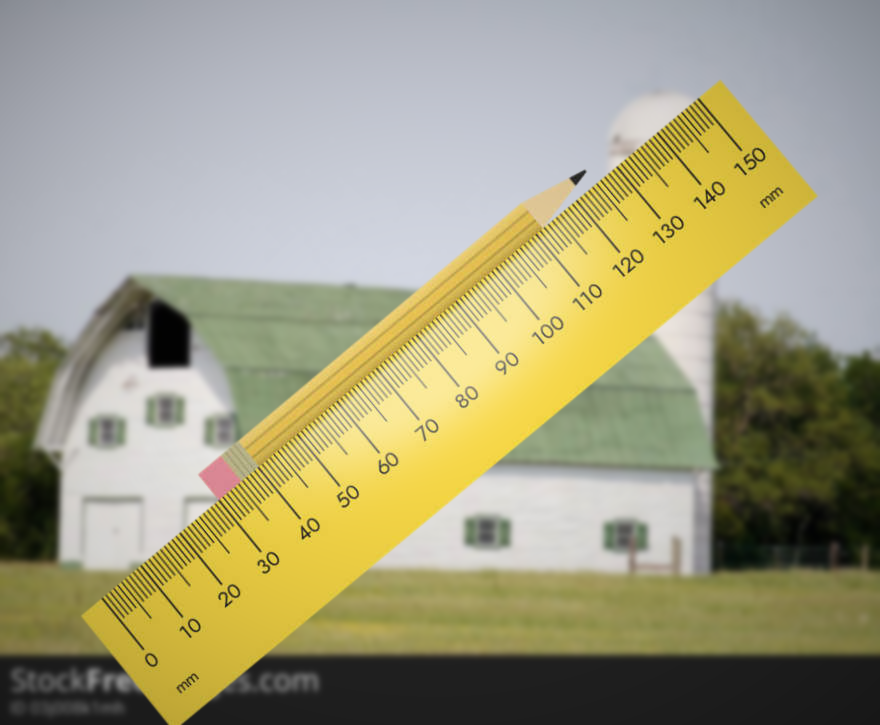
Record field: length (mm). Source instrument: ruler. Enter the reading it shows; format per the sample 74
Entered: 95
